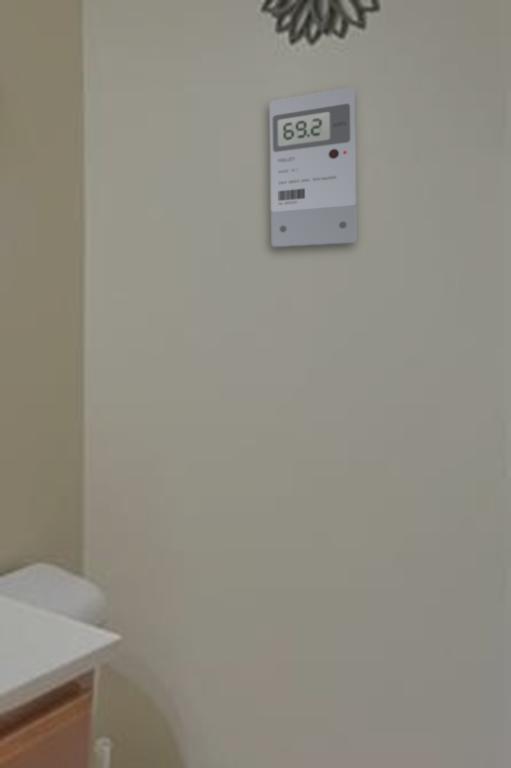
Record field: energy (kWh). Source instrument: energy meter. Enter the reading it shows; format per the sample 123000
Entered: 69.2
